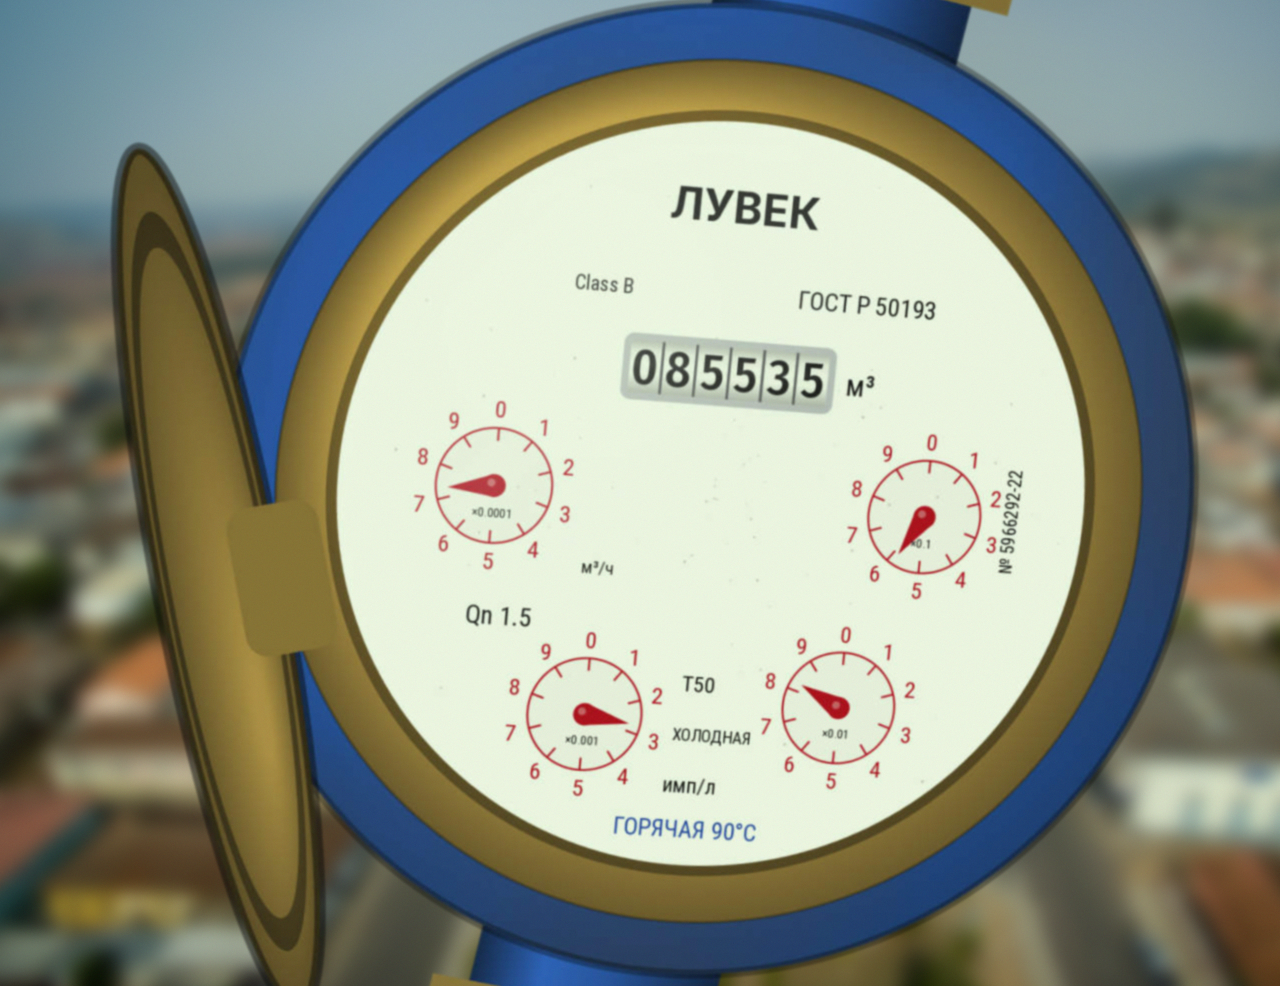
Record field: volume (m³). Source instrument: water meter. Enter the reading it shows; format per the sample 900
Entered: 85535.5827
